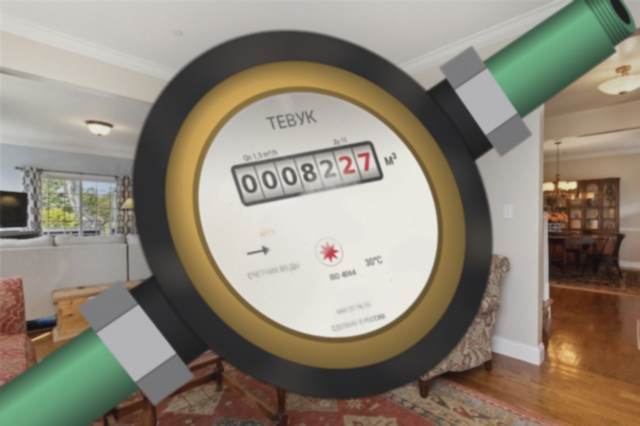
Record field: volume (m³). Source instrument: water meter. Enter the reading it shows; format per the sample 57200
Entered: 82.27
